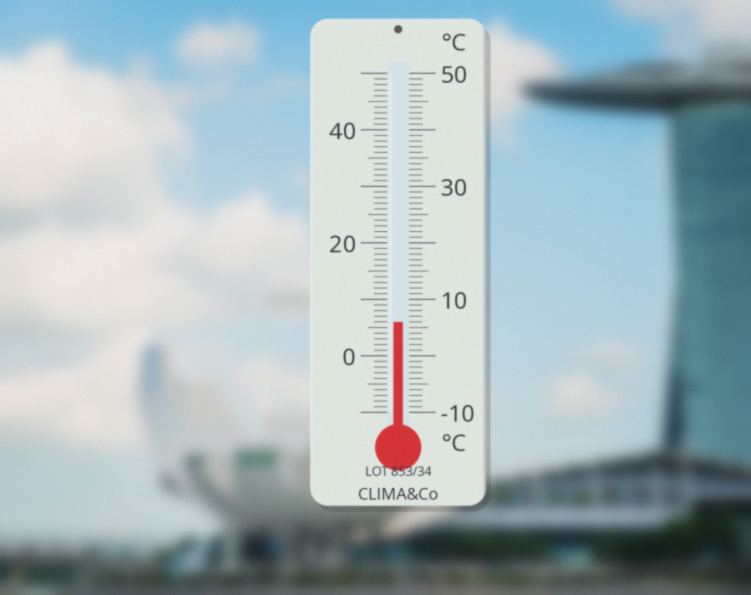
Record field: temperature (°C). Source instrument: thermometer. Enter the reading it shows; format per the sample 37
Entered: 6
